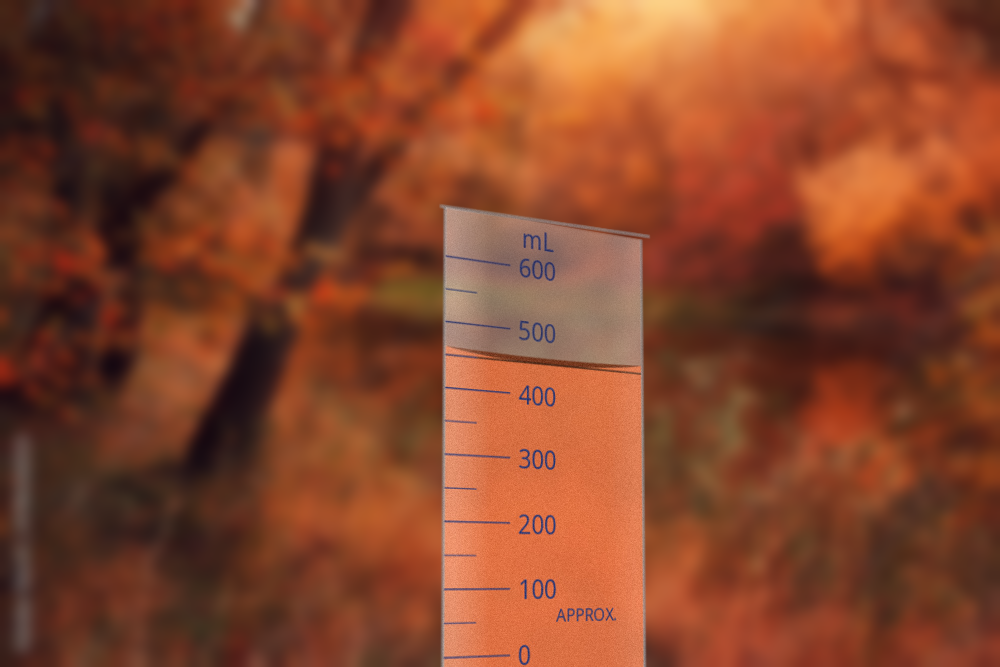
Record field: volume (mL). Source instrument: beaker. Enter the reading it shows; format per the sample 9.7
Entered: 450
